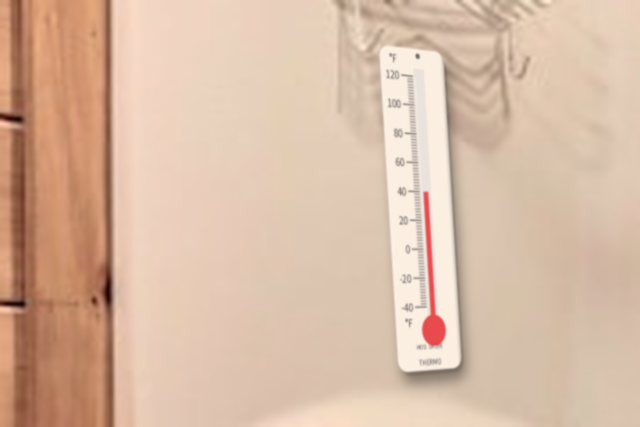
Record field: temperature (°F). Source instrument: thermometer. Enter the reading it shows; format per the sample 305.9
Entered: 40
